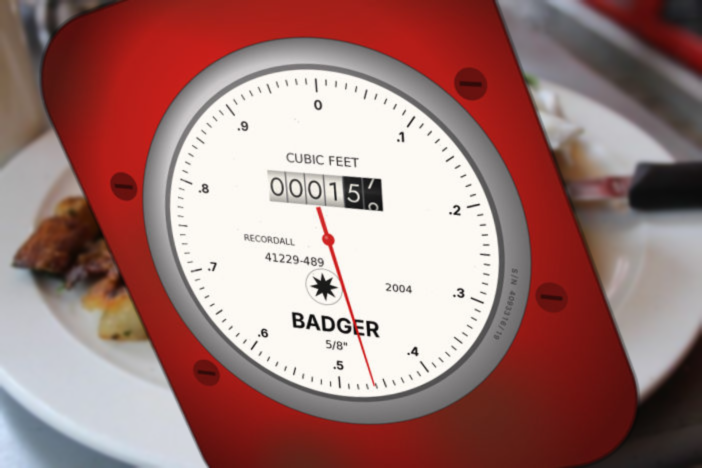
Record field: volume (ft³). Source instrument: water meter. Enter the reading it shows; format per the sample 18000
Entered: 157.46
